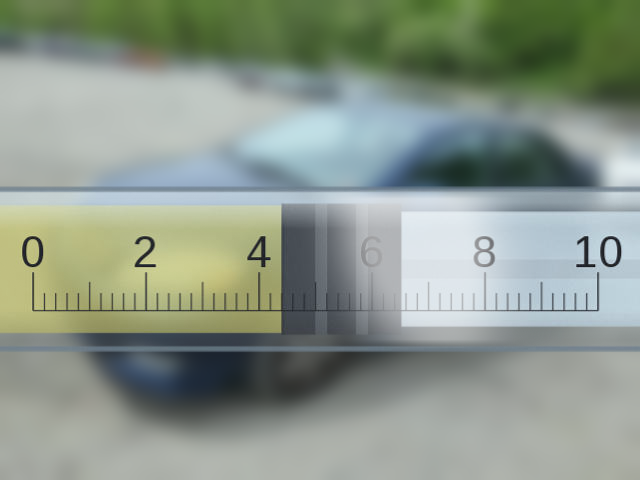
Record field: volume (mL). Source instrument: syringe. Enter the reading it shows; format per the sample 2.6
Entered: 4.4
